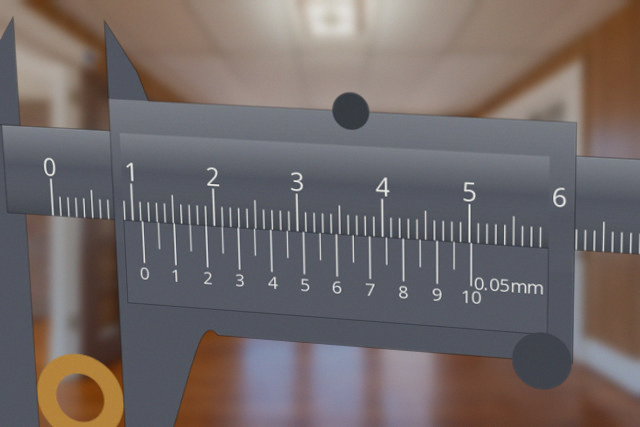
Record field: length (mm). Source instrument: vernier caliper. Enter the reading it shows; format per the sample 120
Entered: 11.2
